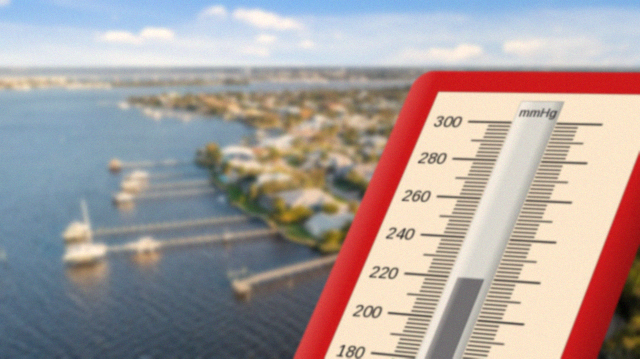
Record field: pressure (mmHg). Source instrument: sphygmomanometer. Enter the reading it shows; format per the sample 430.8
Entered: 220
